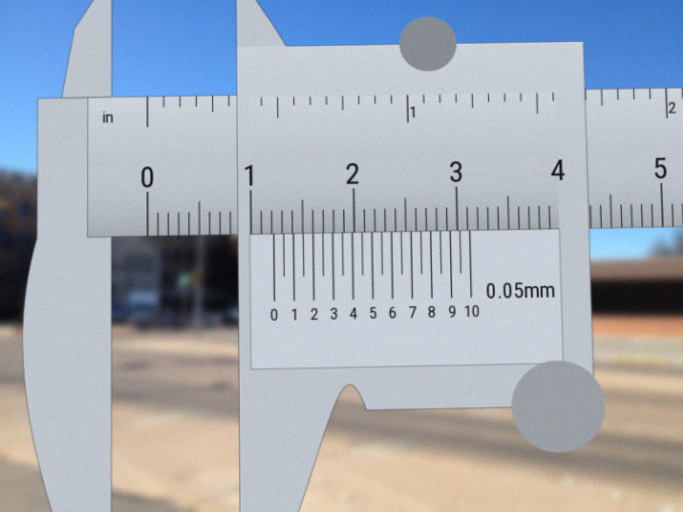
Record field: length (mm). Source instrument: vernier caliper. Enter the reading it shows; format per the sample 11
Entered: 12.2
